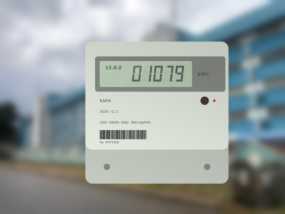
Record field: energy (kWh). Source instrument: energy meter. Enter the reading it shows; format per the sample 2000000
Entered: 1079
